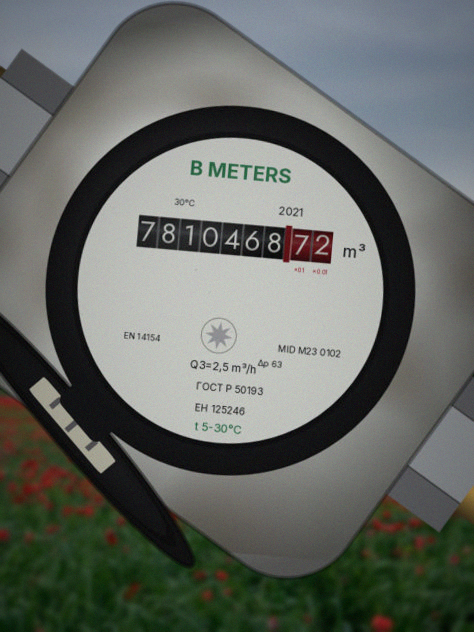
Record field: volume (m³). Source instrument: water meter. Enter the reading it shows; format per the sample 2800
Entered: 7810468.72
